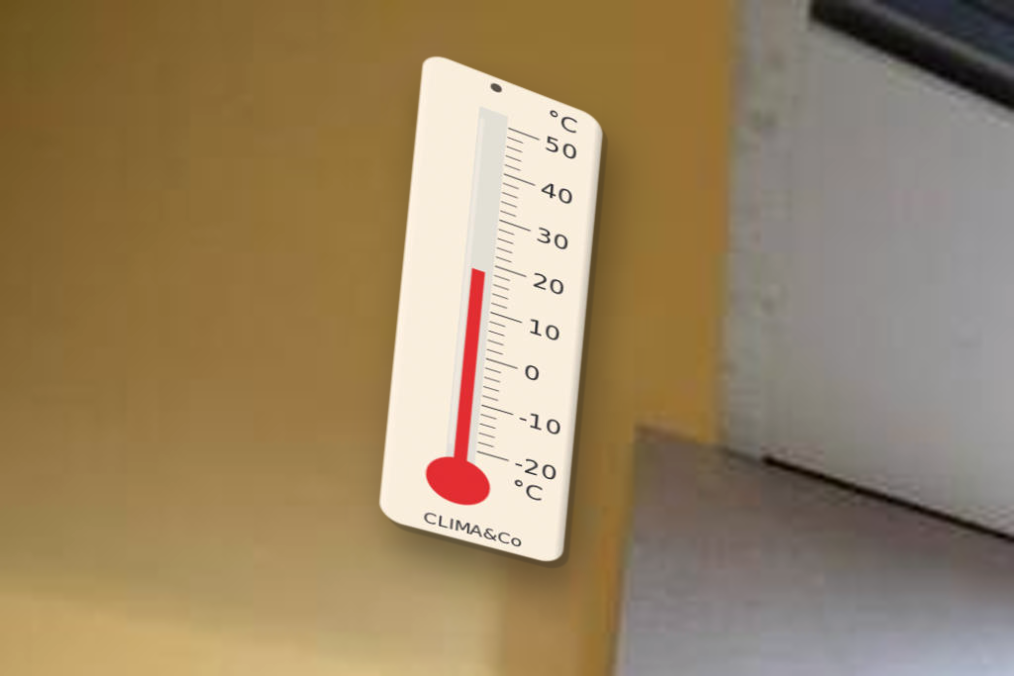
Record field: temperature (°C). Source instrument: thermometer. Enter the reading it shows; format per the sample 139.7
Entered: 18
